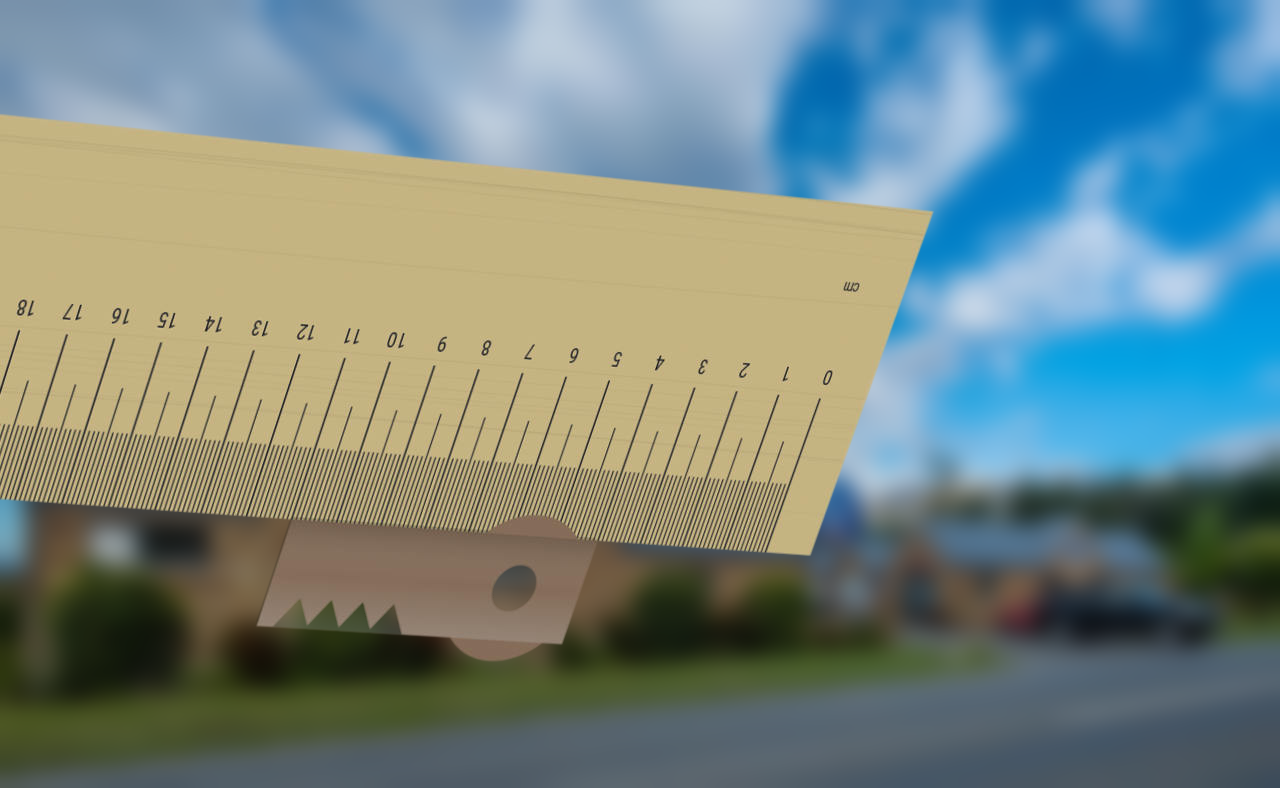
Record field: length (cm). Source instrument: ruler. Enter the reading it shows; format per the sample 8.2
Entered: 7
